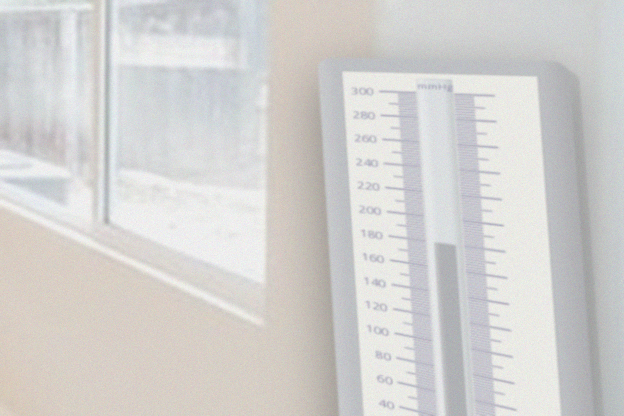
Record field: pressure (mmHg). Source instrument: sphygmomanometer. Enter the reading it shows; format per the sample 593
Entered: 180
